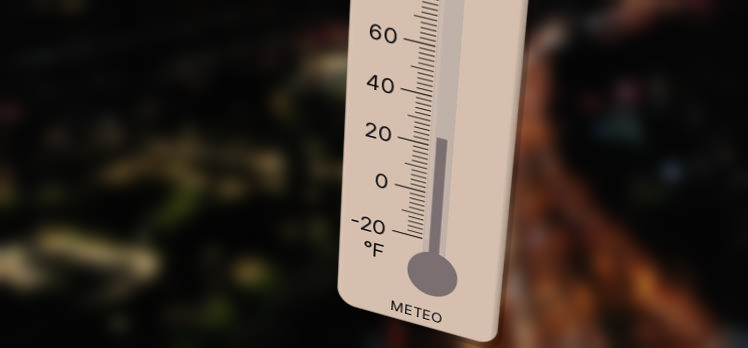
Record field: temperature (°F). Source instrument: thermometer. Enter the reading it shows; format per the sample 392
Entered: 24
